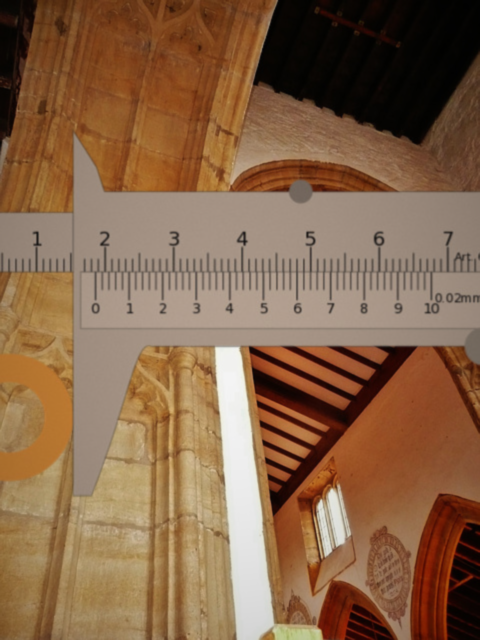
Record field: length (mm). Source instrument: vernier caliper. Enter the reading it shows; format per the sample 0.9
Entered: 18.6
